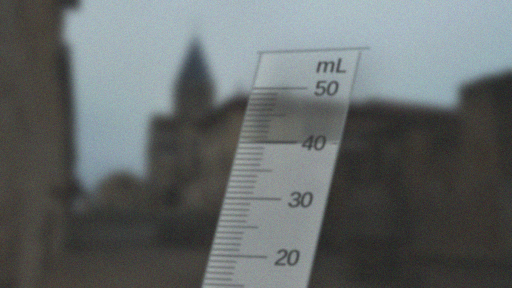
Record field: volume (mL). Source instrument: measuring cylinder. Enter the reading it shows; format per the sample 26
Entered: 40
